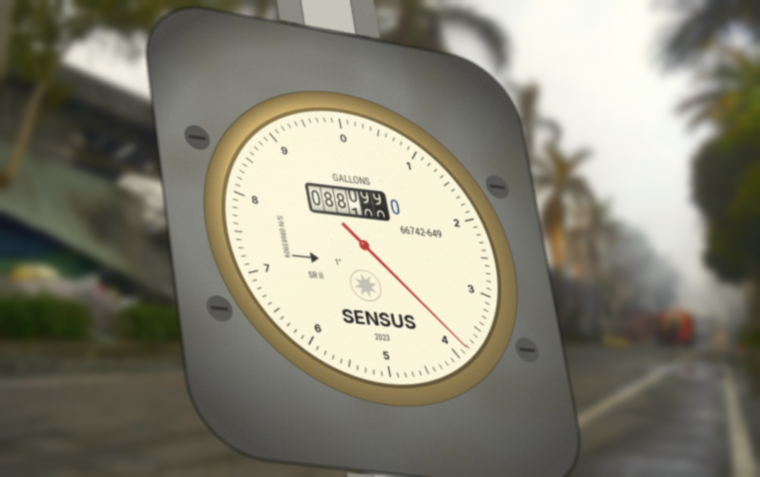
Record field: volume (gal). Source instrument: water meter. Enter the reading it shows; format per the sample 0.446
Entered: 880993.8
